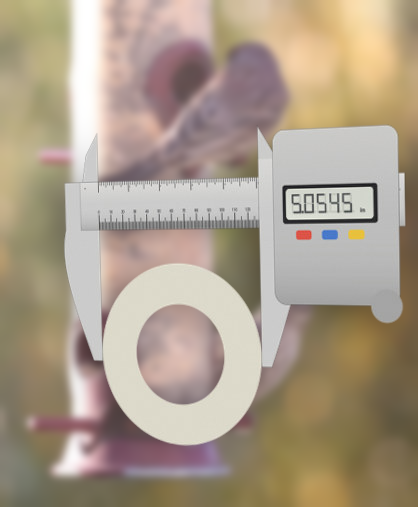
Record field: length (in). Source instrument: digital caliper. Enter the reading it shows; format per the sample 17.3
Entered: 5.0545
